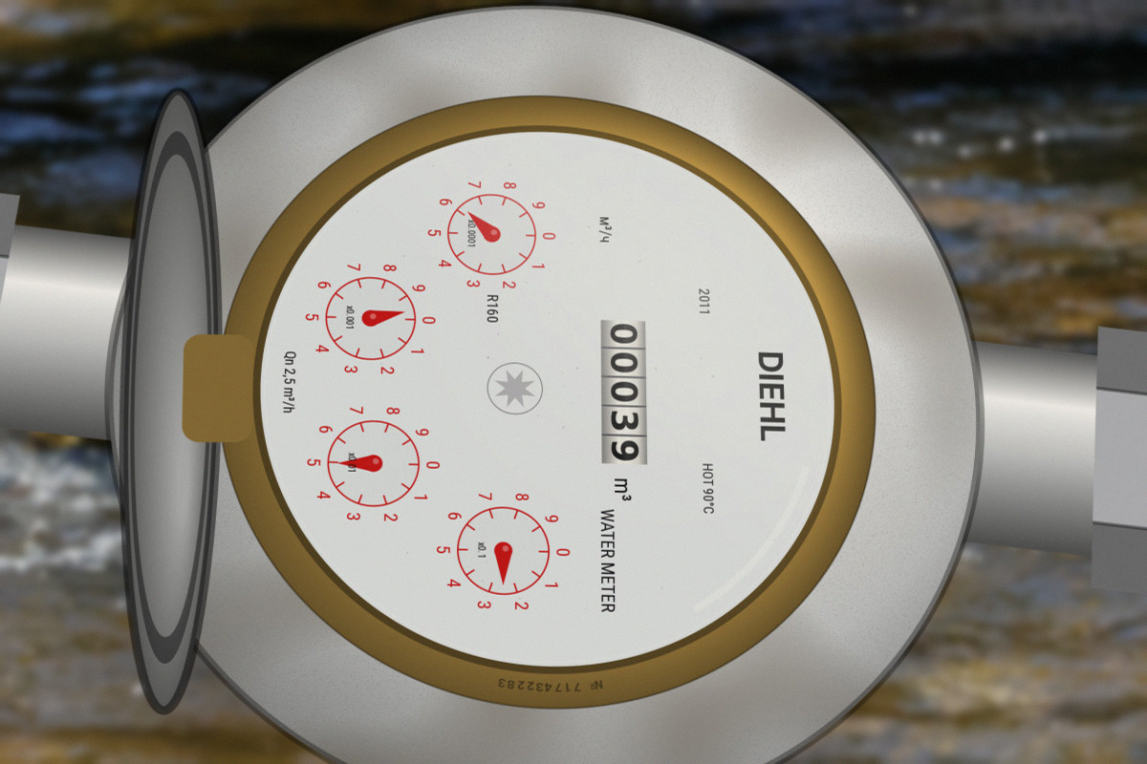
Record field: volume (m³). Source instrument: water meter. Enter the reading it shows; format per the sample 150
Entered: 39.2496
